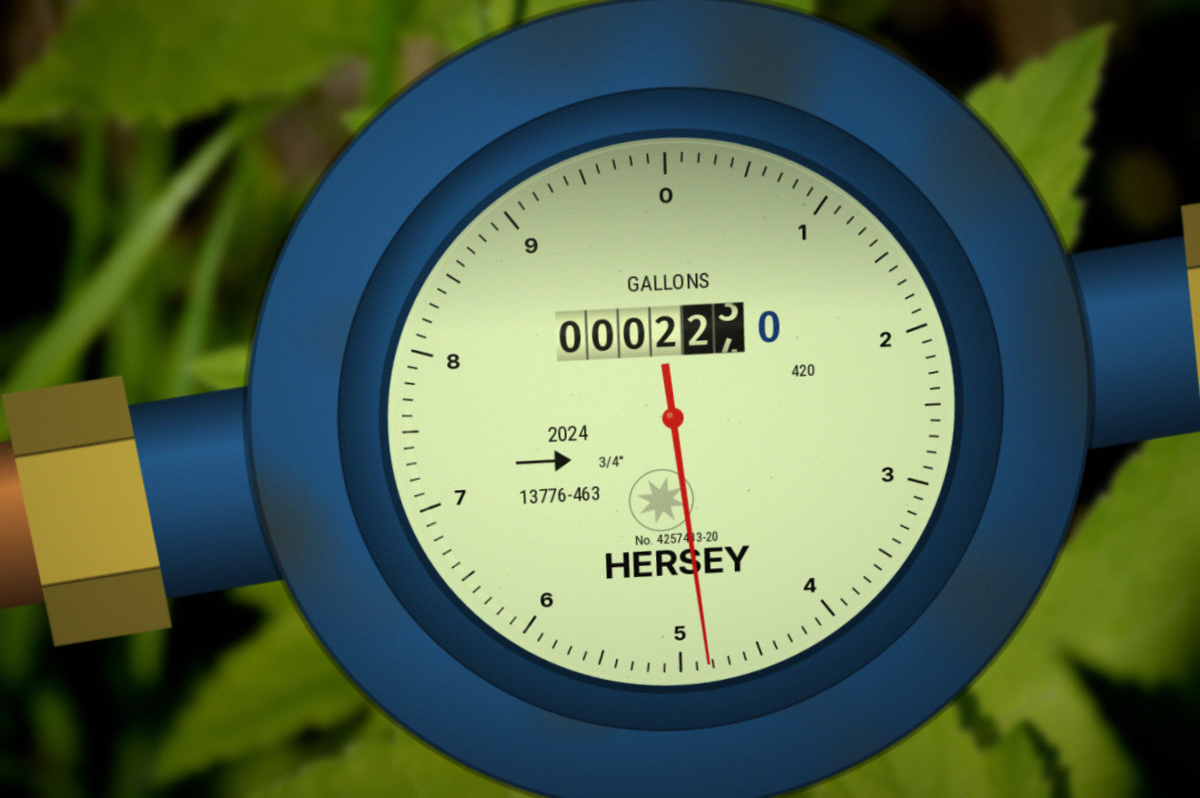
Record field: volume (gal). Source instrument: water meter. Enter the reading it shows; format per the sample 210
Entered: 2234.8
